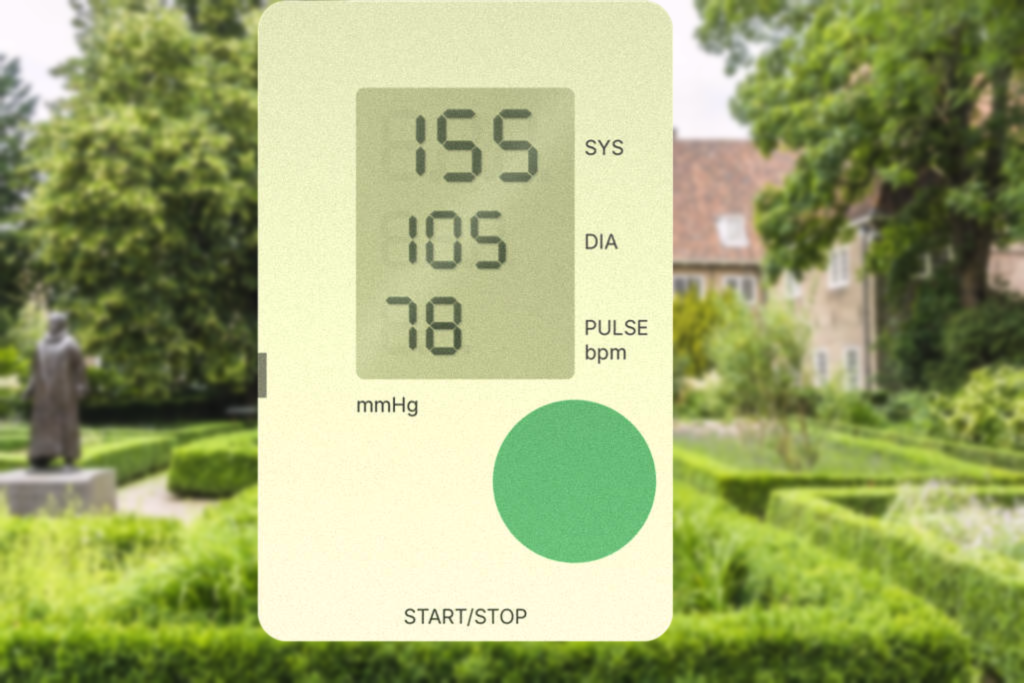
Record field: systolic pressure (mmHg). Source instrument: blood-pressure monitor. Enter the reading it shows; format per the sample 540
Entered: 155
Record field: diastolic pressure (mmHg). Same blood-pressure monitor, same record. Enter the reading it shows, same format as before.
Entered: 105
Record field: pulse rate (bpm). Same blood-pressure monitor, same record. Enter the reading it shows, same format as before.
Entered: 78
